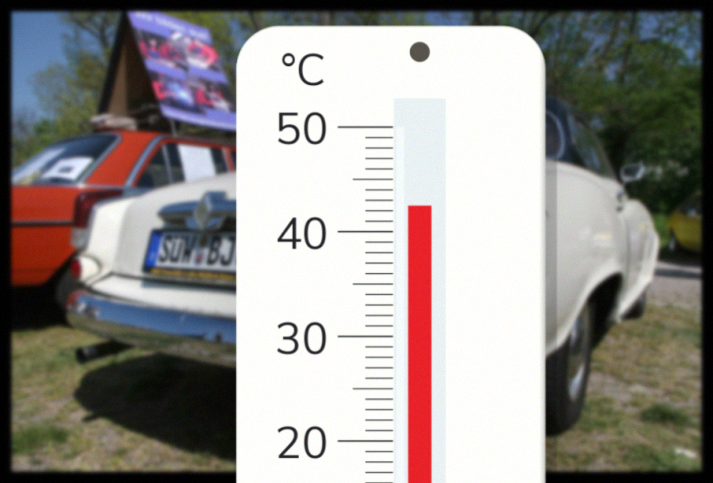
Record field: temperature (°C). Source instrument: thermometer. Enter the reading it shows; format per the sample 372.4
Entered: 42.5
